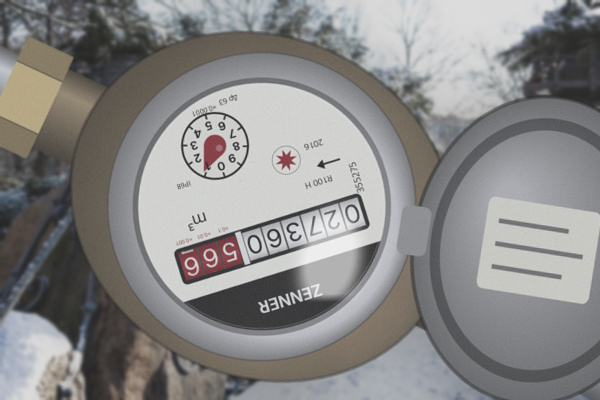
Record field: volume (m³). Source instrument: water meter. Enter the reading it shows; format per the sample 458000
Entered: 27360.5661
